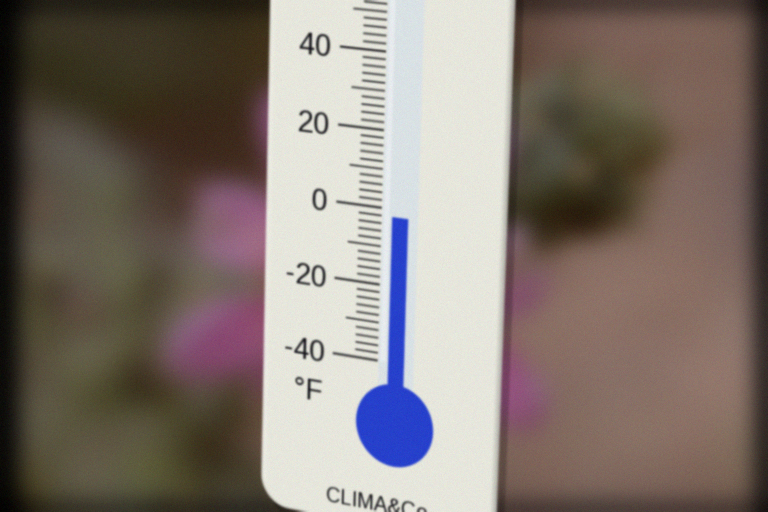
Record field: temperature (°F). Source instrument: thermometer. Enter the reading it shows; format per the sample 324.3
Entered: -2
